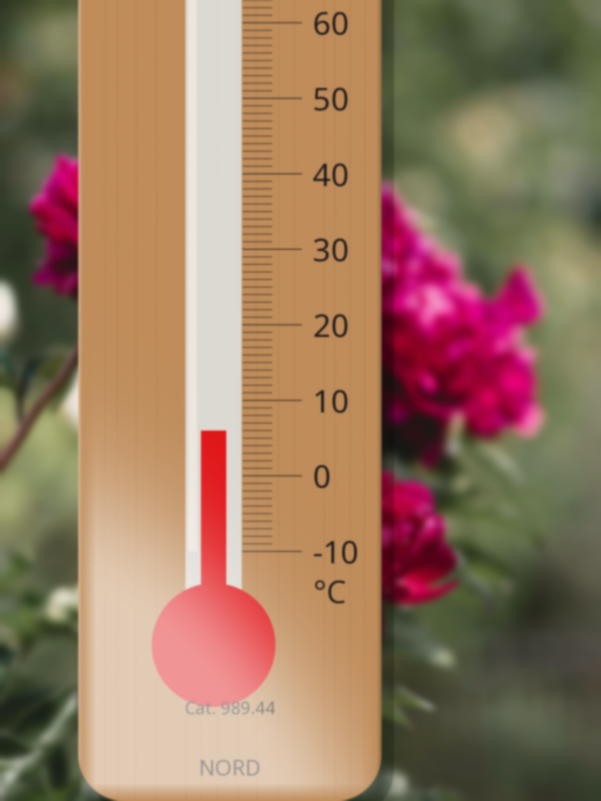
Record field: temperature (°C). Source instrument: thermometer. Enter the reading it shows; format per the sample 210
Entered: 6
